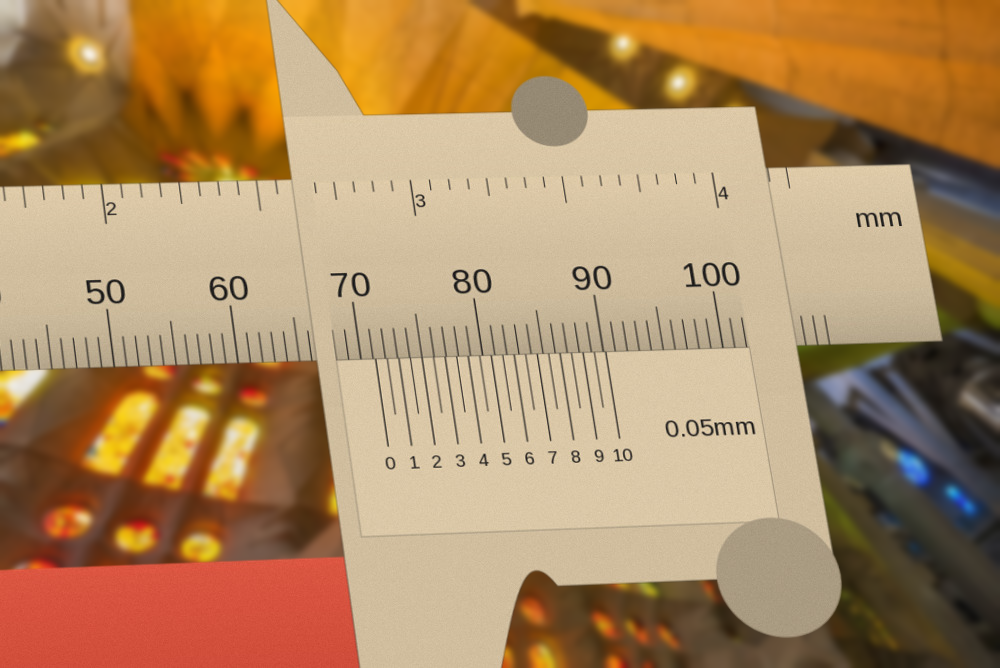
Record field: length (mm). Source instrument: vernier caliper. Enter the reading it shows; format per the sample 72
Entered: 71.2
